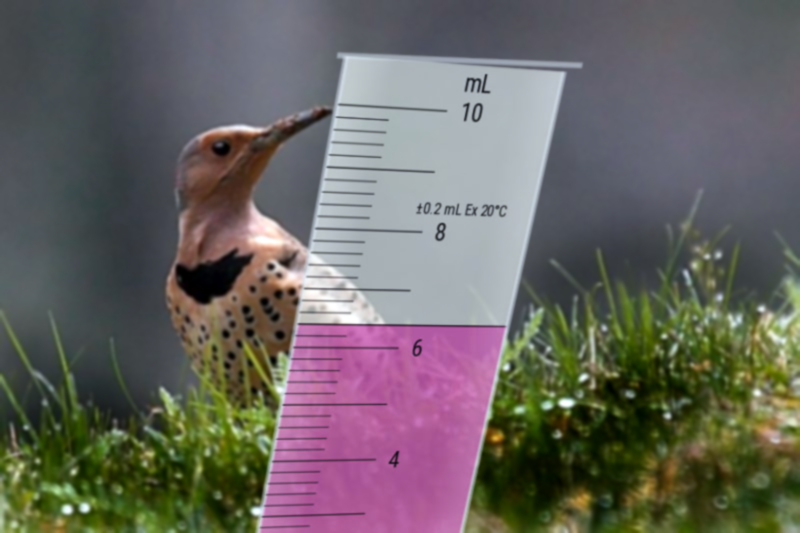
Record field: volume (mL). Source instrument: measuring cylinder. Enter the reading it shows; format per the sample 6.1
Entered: 6.4
